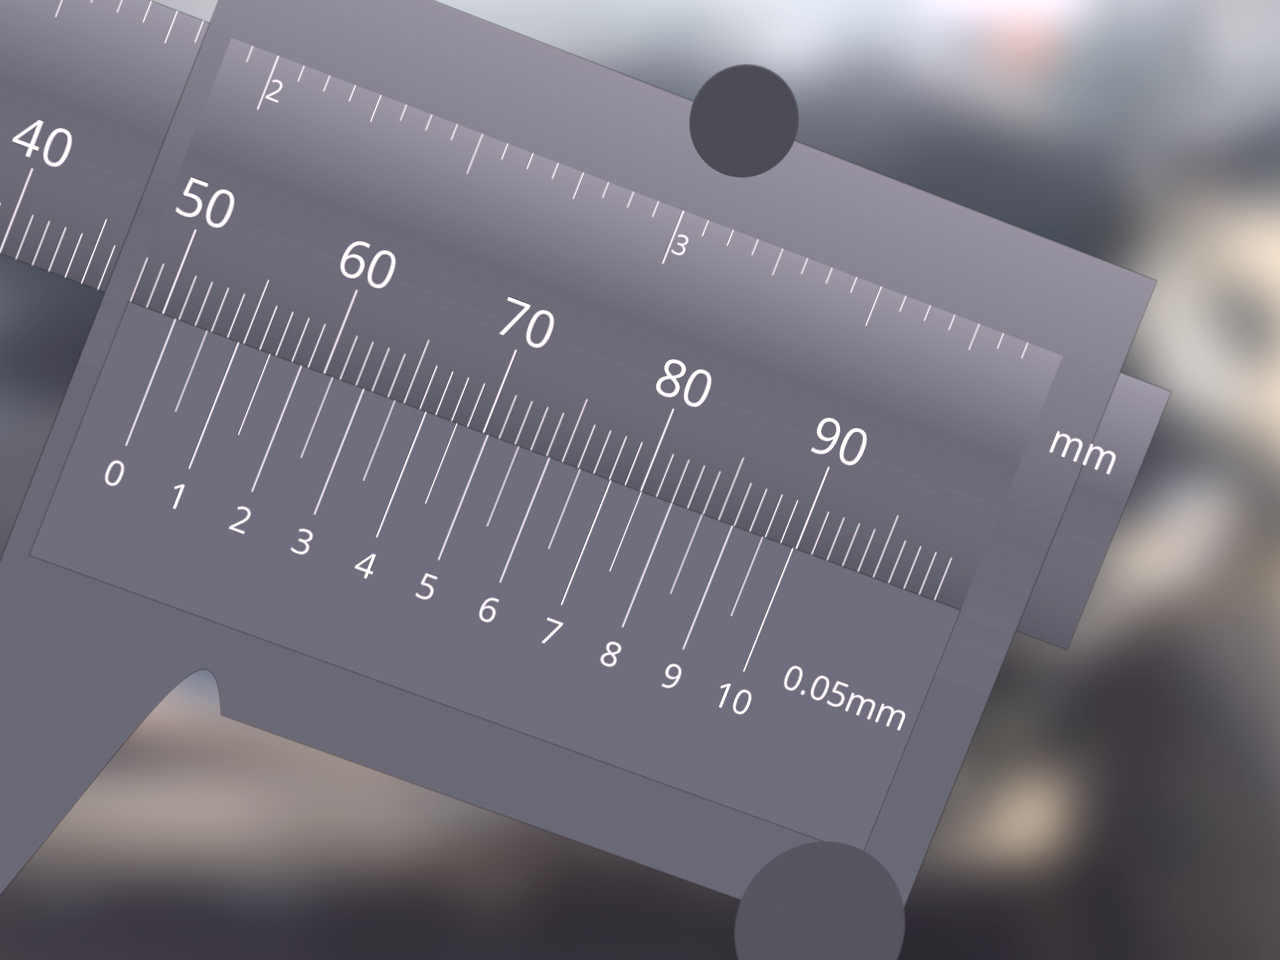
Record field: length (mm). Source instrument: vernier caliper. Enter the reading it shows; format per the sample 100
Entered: 50.8
